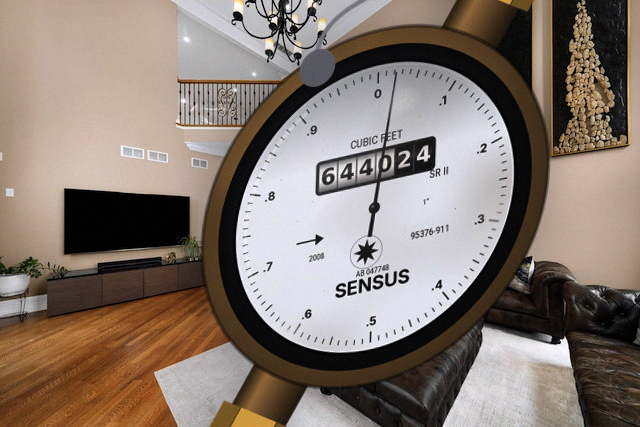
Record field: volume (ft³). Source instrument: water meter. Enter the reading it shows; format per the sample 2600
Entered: 644024.02
